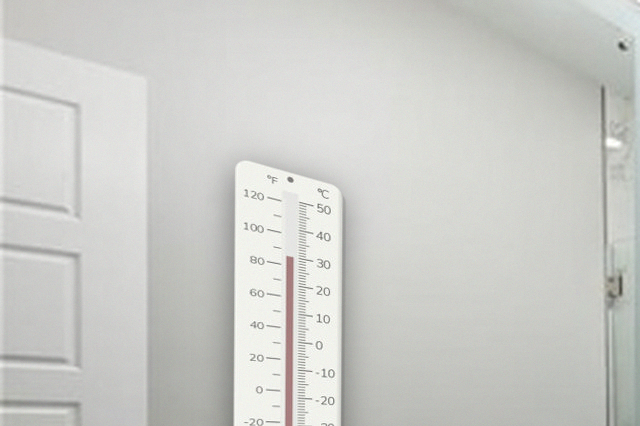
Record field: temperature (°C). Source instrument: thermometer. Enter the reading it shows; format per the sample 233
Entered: 30
